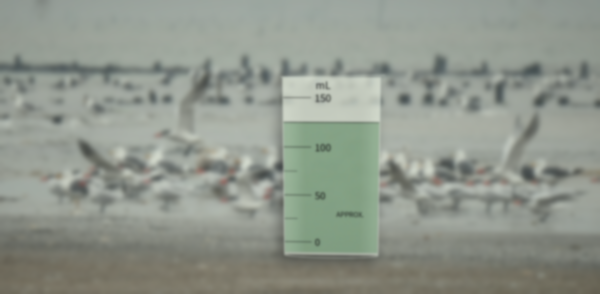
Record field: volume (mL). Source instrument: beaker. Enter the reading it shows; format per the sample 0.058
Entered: 125
